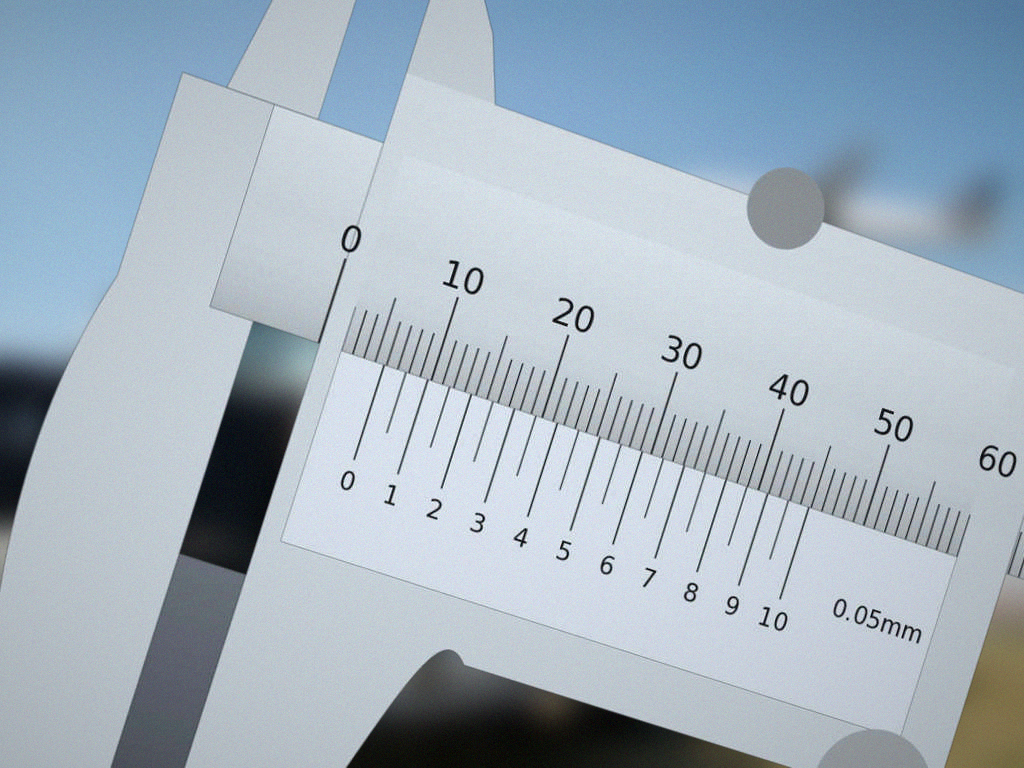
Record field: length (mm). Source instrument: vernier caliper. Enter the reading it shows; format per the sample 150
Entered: 5.8
